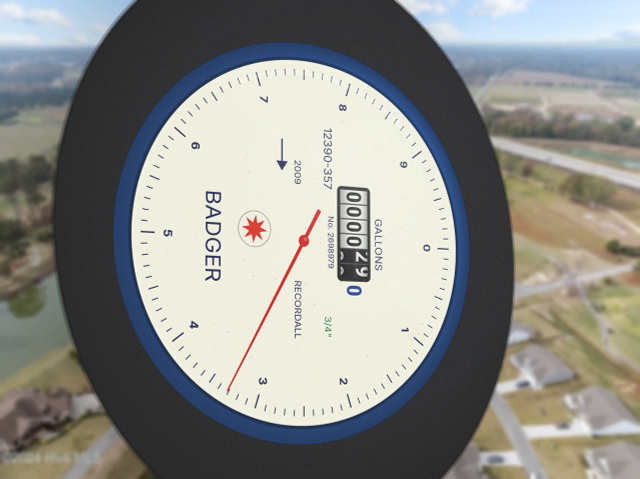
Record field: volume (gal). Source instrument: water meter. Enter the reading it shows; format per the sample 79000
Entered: 293.3
